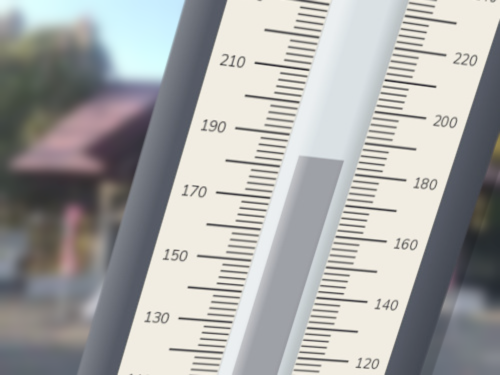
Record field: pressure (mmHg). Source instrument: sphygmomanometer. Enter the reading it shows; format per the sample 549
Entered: 184
